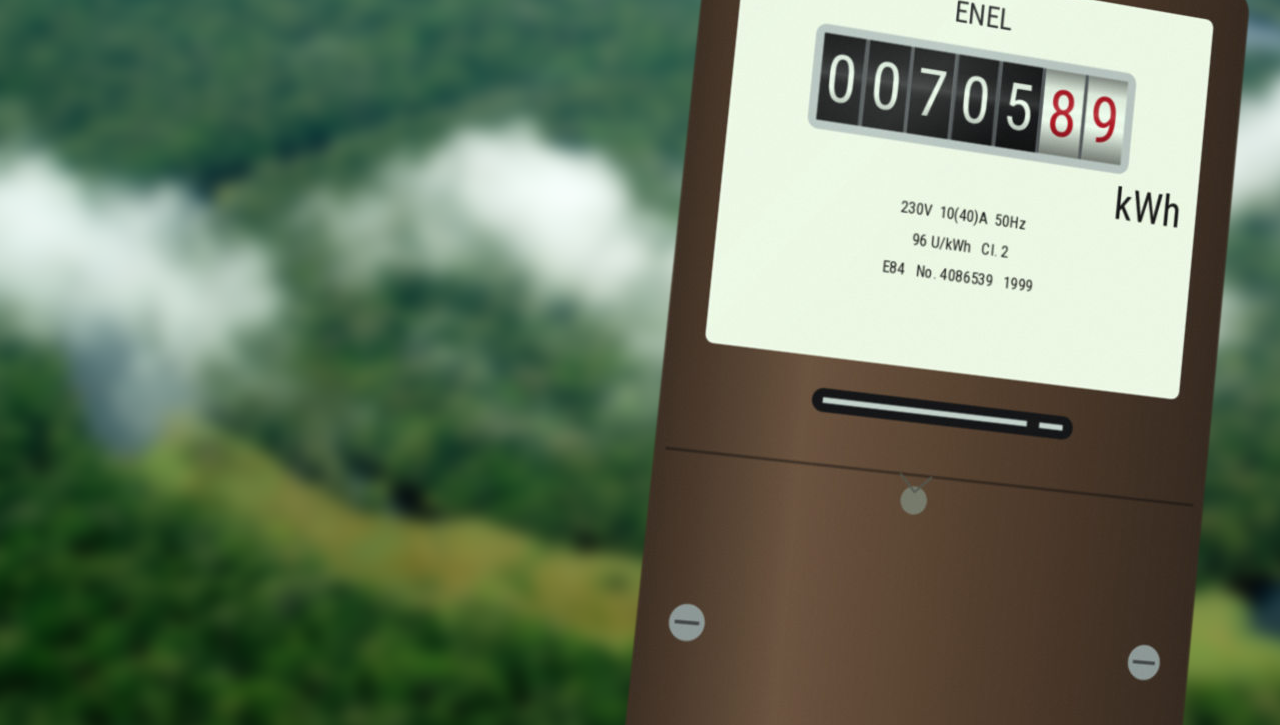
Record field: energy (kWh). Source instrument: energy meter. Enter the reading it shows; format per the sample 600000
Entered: 705.89
